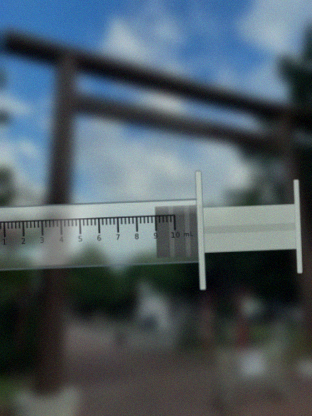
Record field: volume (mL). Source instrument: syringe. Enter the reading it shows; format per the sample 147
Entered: 9
